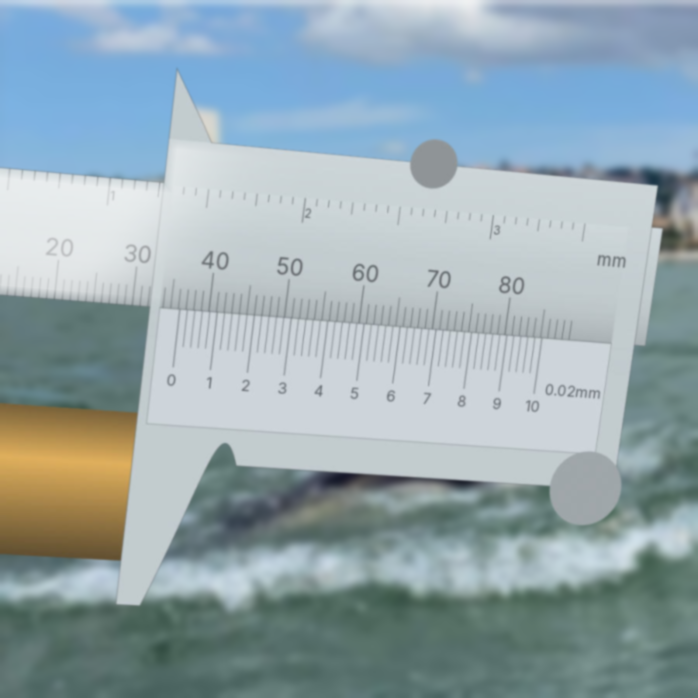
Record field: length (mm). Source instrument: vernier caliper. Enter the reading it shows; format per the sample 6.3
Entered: 36.2
